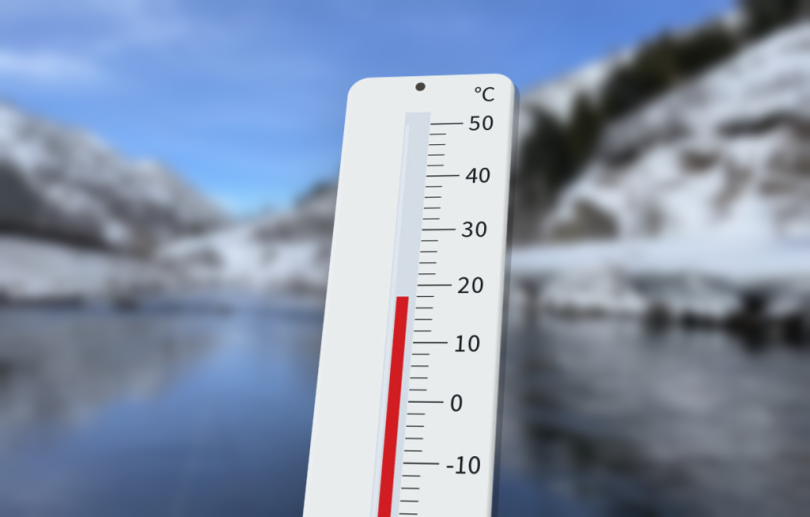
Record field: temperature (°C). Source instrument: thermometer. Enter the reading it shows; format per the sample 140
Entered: 18
